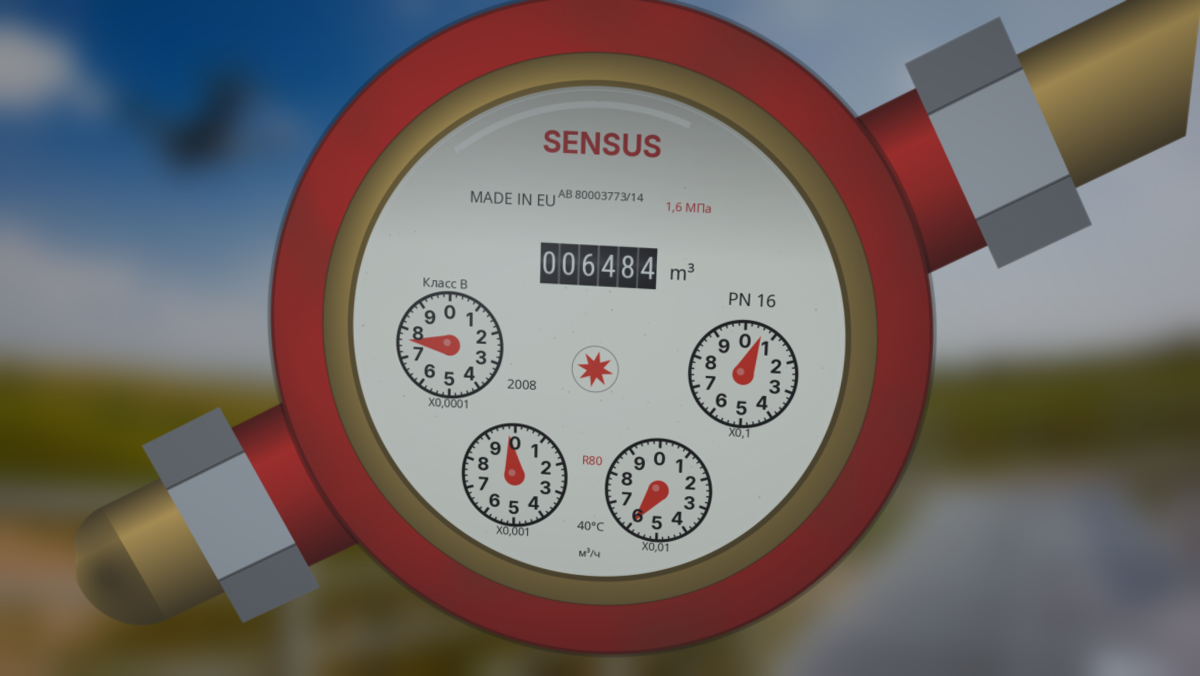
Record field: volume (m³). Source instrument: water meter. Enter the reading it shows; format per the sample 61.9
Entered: 6484.0597
